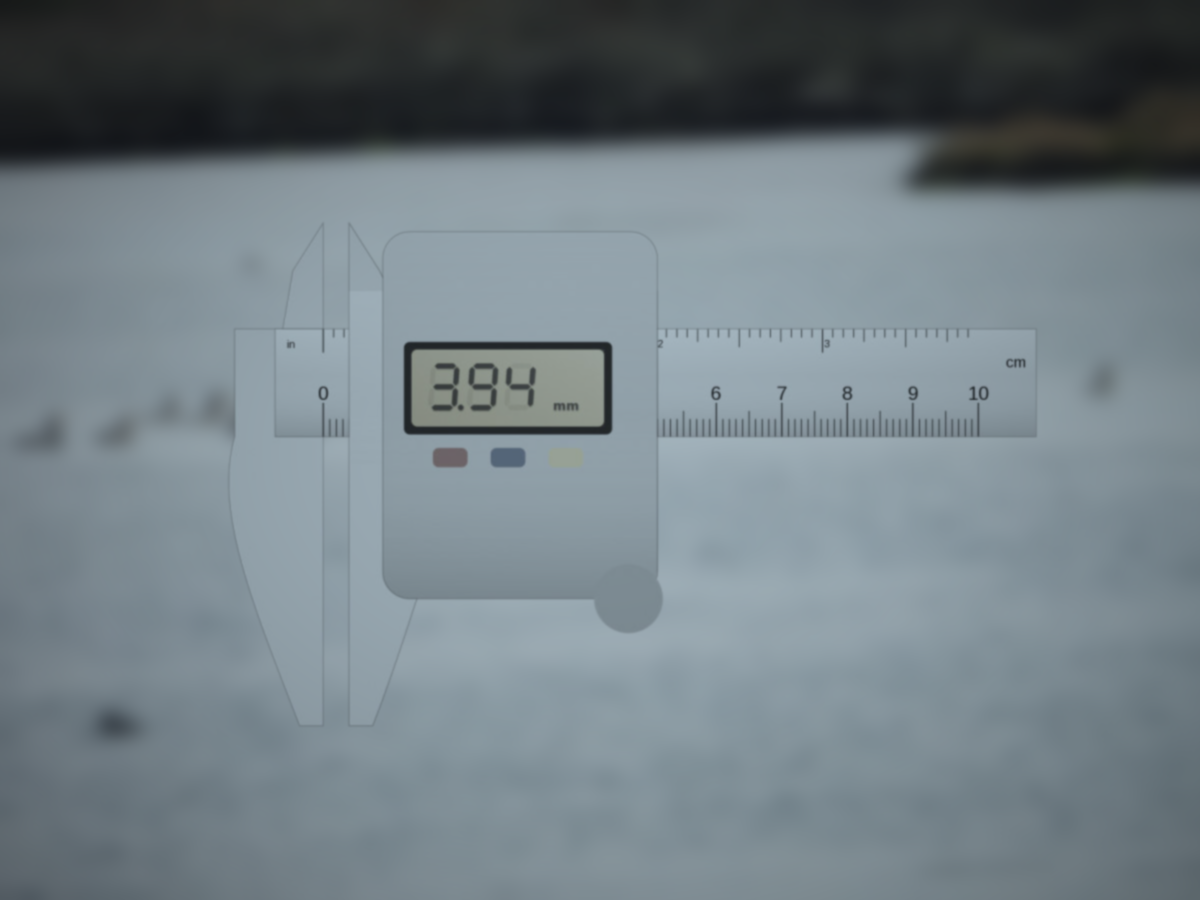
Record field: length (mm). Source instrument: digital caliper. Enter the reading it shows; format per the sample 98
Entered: 3.94
